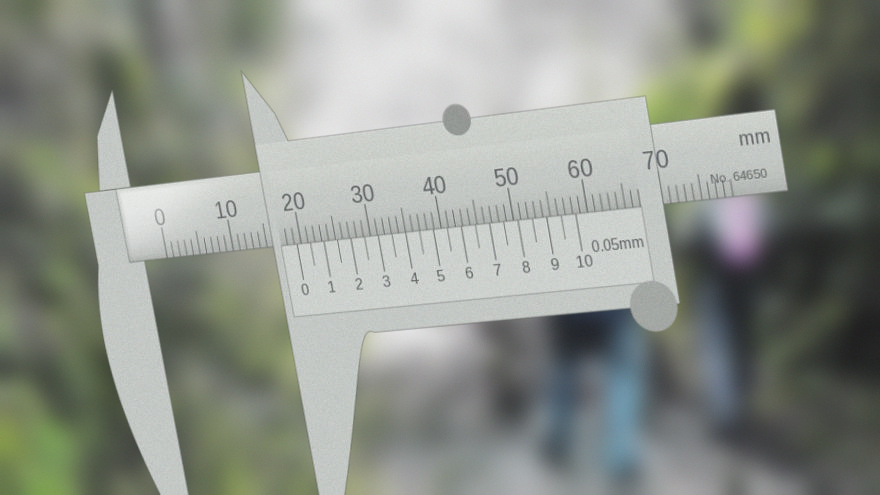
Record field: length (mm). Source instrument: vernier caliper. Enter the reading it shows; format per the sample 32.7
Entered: 19.4
